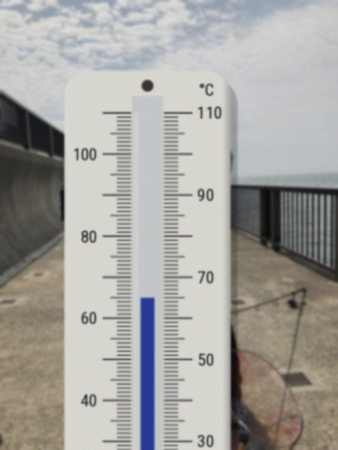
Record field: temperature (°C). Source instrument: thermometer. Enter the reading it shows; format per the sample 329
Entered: 65
